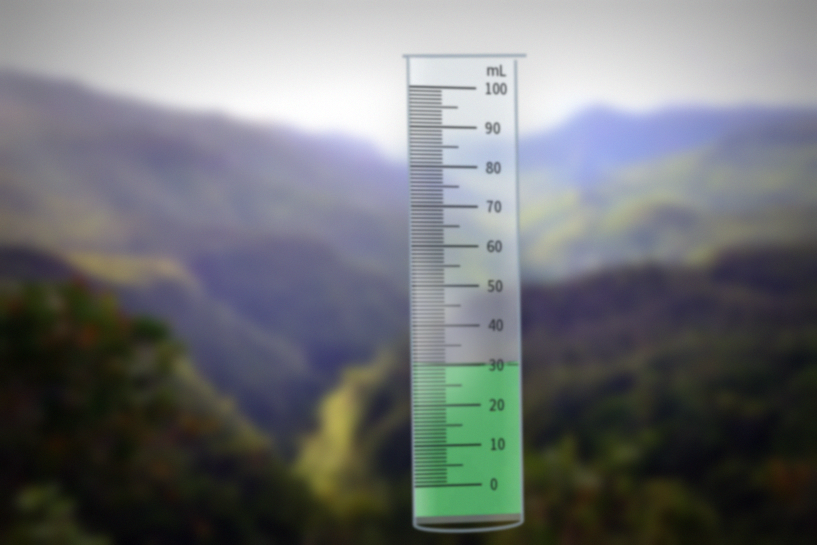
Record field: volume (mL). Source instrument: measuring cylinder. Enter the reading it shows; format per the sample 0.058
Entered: 30
